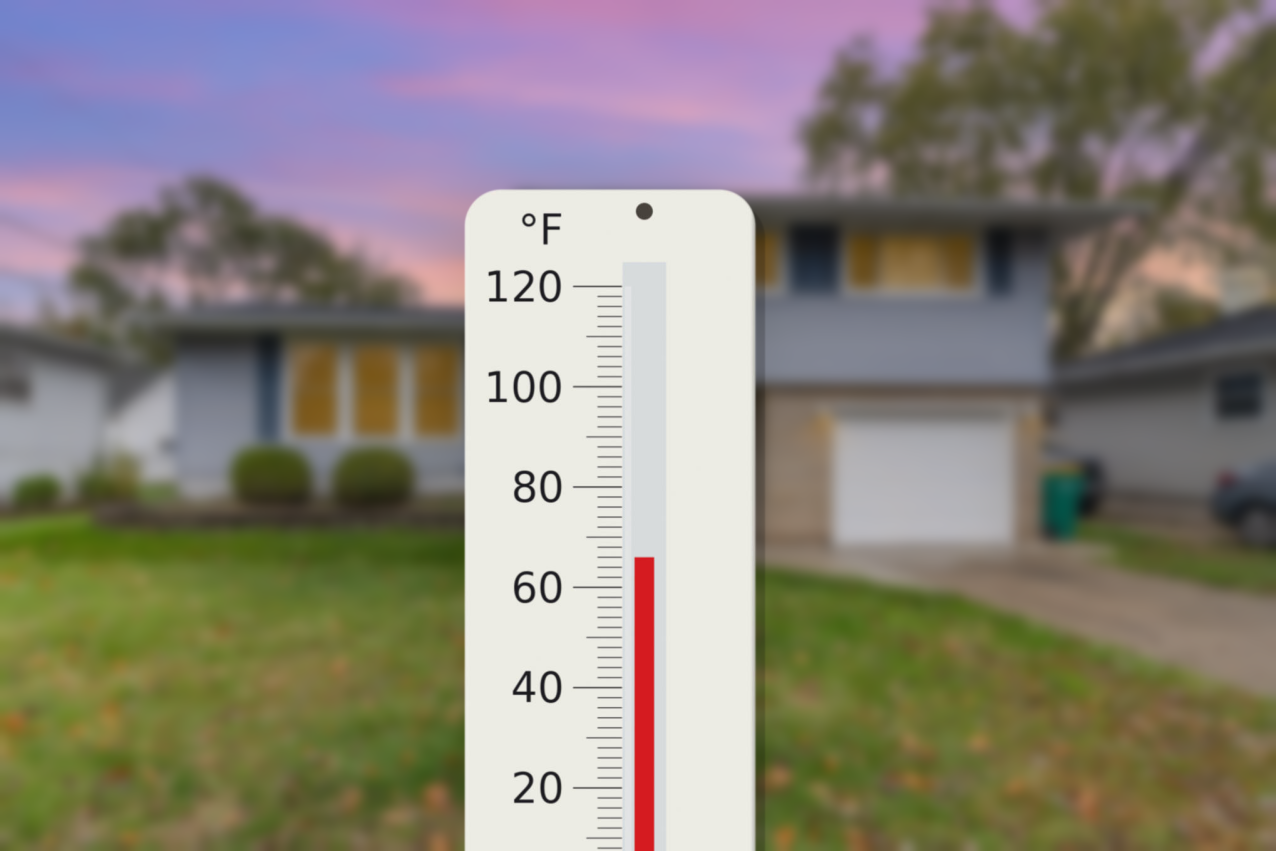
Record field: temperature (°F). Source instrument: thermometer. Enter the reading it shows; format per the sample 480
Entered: 66
